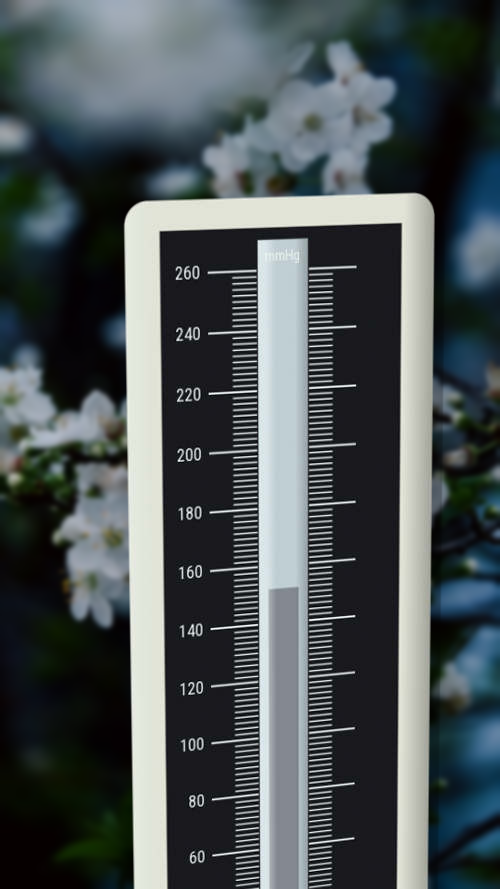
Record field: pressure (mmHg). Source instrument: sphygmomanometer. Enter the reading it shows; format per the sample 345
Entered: 152
